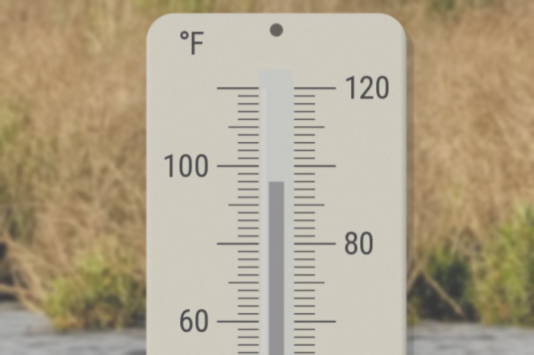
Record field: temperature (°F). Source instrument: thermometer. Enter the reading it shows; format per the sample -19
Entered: 96
